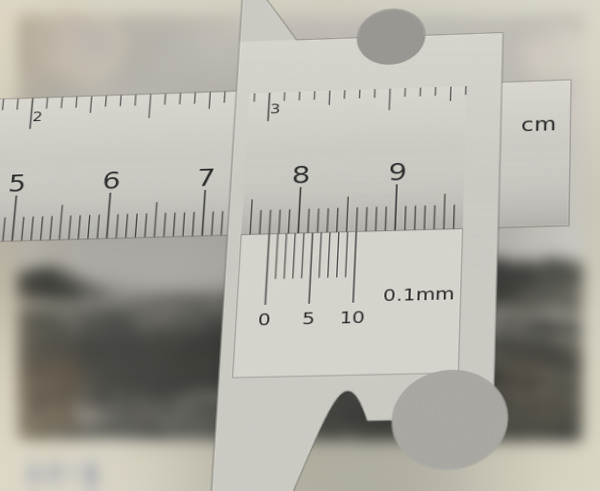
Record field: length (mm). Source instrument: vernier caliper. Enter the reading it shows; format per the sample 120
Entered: 77.0
